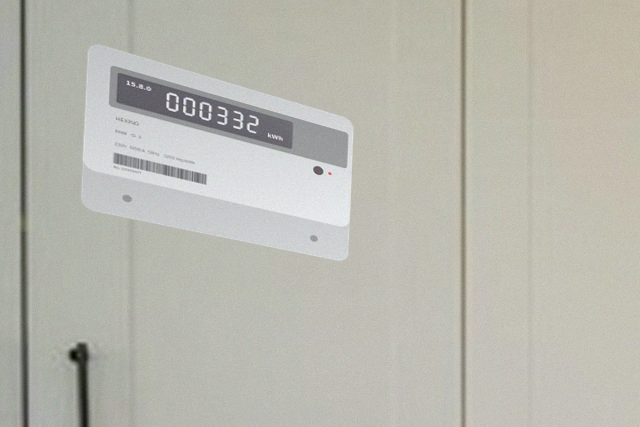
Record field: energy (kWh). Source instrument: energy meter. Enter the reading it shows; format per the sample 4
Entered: 332
